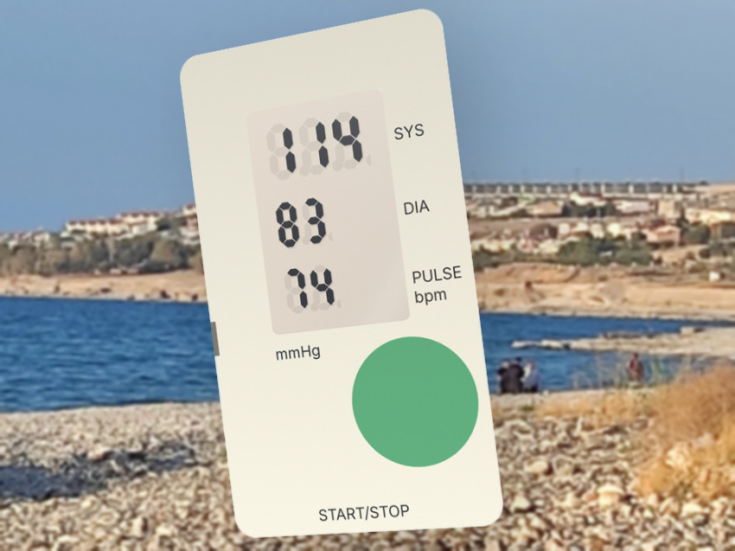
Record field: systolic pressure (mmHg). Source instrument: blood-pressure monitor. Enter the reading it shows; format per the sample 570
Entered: 114
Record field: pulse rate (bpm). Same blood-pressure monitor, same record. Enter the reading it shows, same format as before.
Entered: 74
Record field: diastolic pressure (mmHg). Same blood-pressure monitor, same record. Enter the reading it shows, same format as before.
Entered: 83
